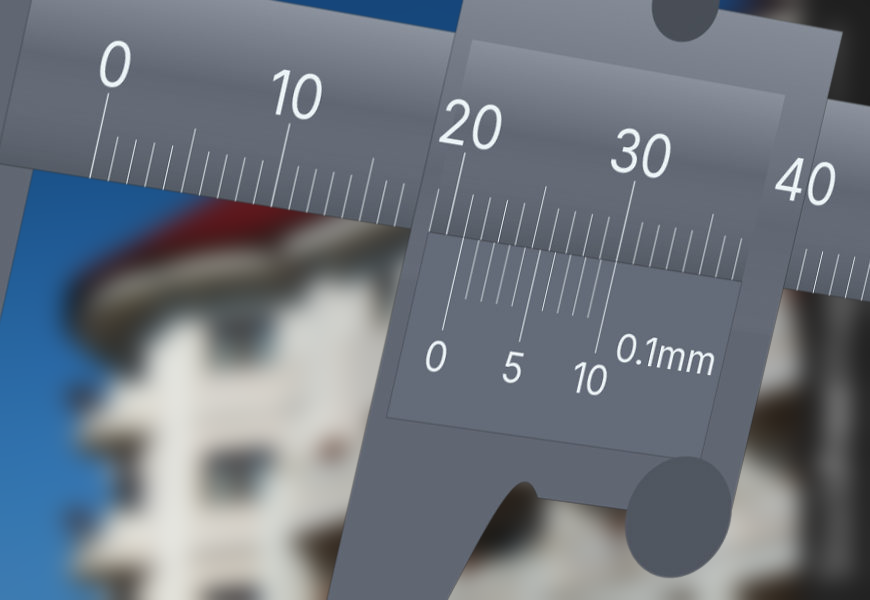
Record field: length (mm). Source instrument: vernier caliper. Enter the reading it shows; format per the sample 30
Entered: 21.0
